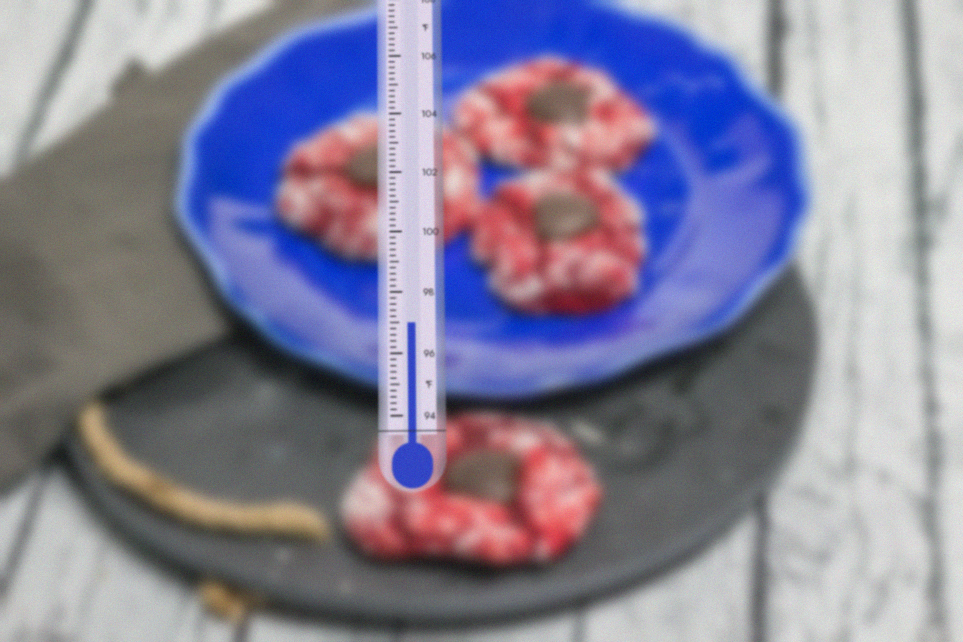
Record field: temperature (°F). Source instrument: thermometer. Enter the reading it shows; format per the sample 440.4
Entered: 97
